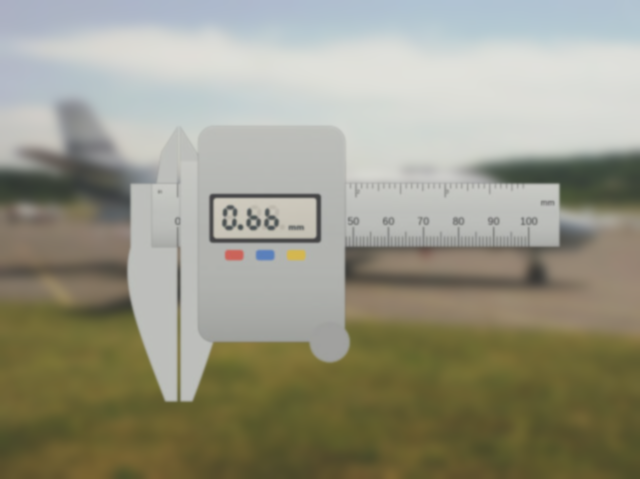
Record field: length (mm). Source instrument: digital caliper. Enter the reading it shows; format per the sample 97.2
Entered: 0.66
